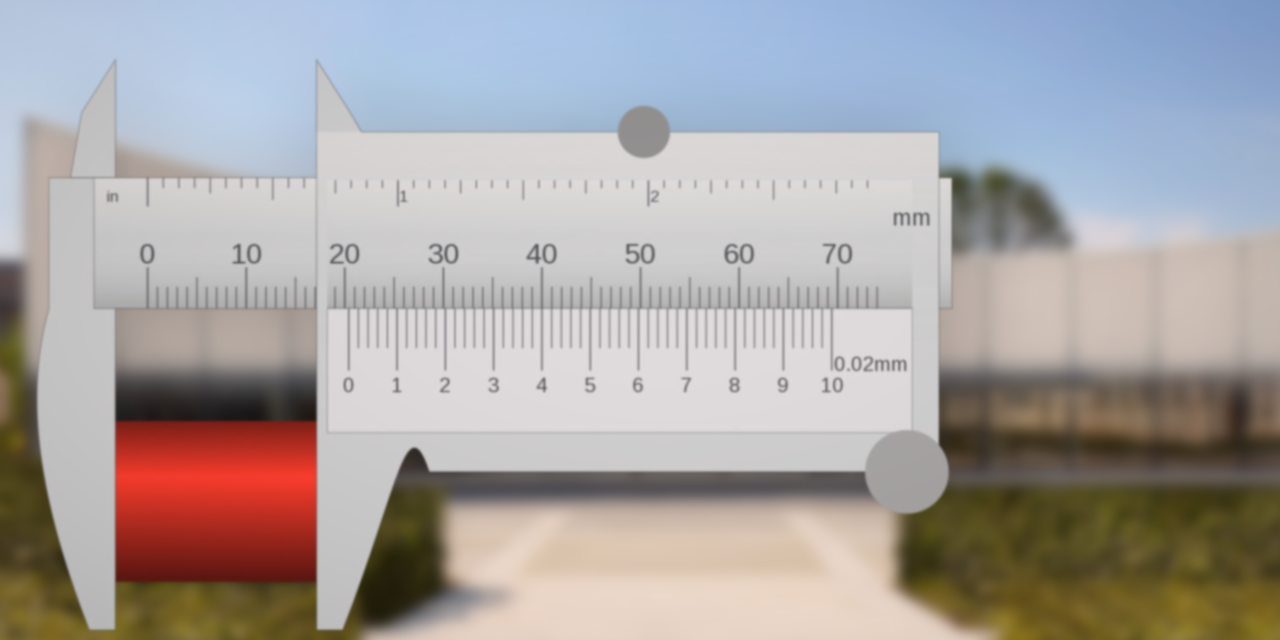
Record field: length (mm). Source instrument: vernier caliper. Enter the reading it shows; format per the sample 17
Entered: 20.4
